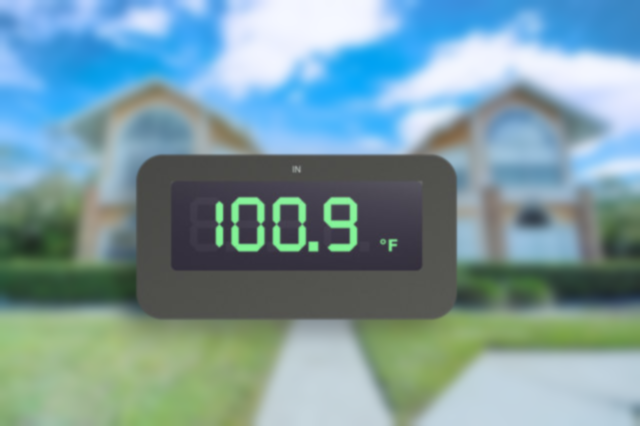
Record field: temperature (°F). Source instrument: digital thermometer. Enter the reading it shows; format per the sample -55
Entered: 100.9
